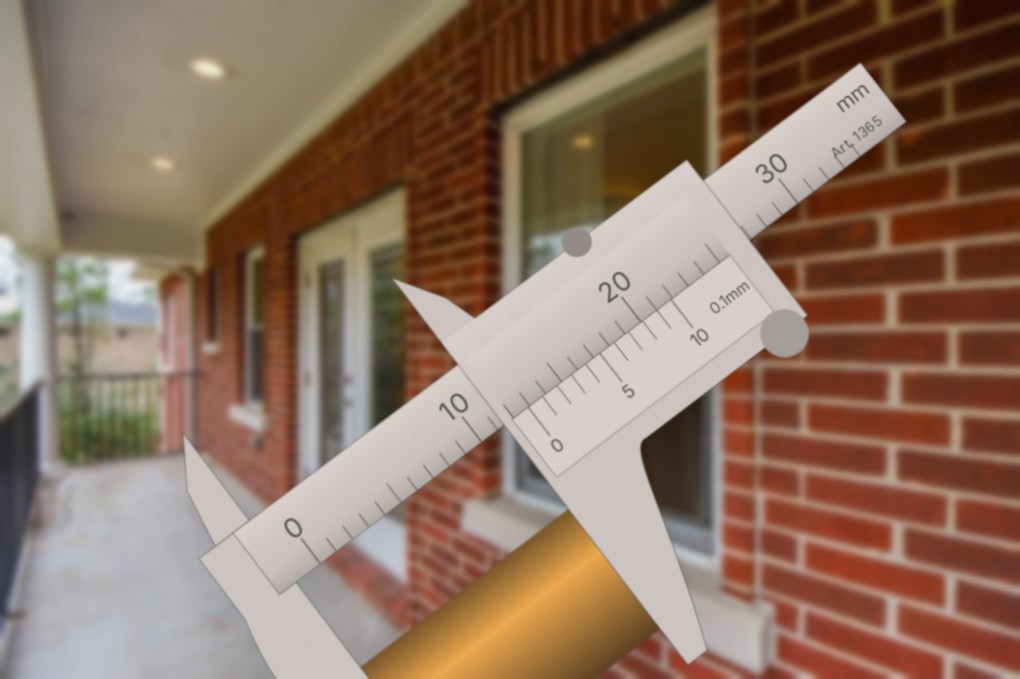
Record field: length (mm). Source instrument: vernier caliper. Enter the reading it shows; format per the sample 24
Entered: 12.9
